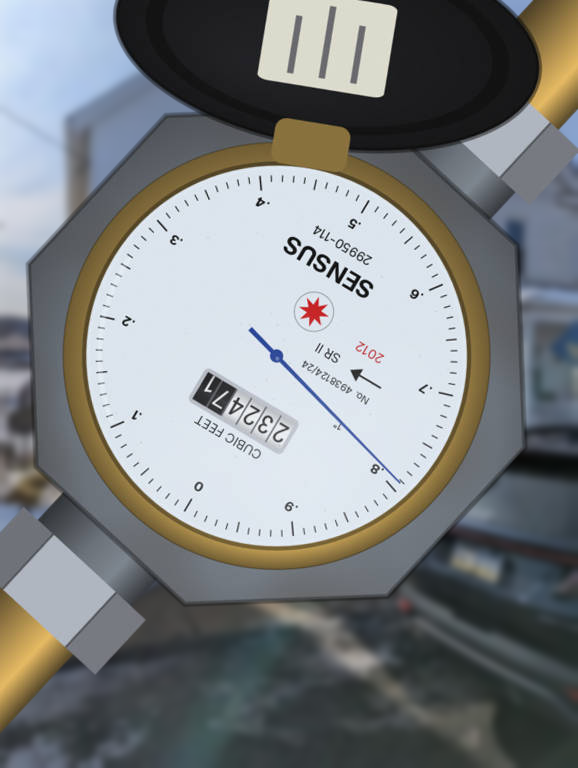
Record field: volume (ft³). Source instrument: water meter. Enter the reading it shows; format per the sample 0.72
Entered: 232470.79
